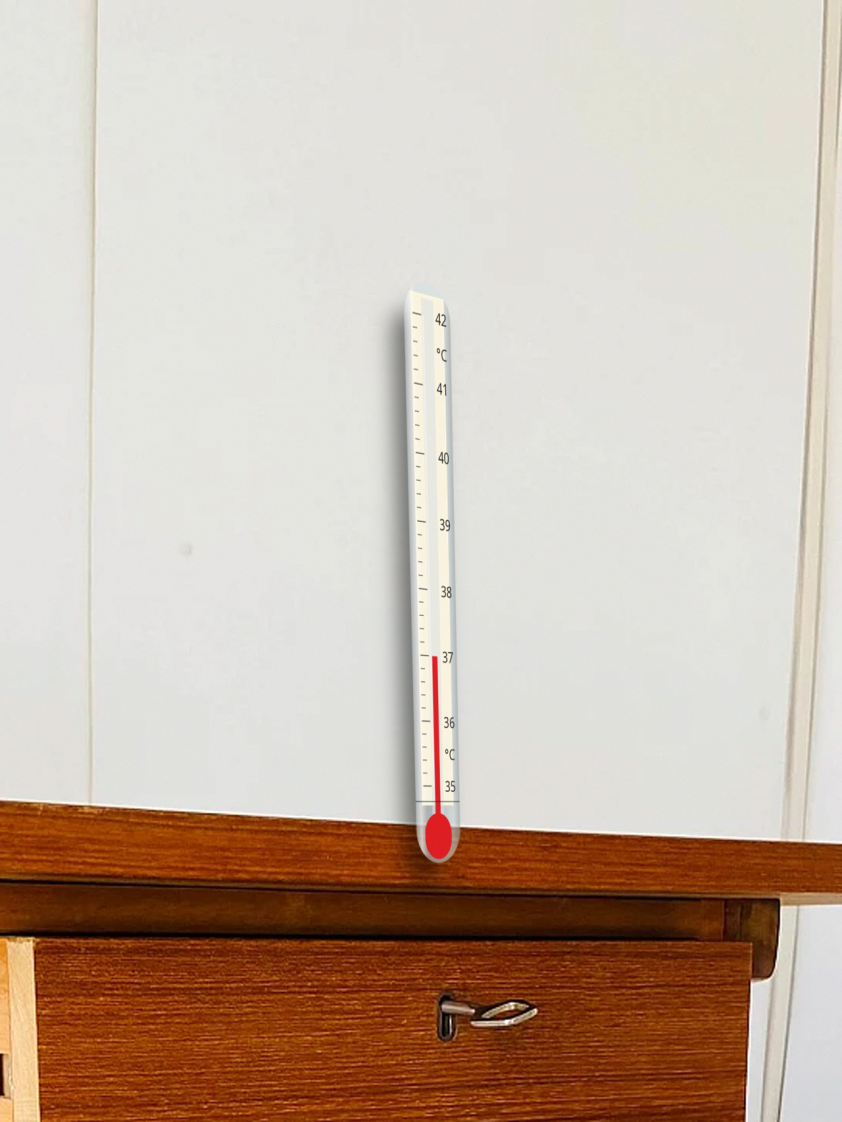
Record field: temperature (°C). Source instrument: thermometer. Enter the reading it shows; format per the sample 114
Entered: 37
